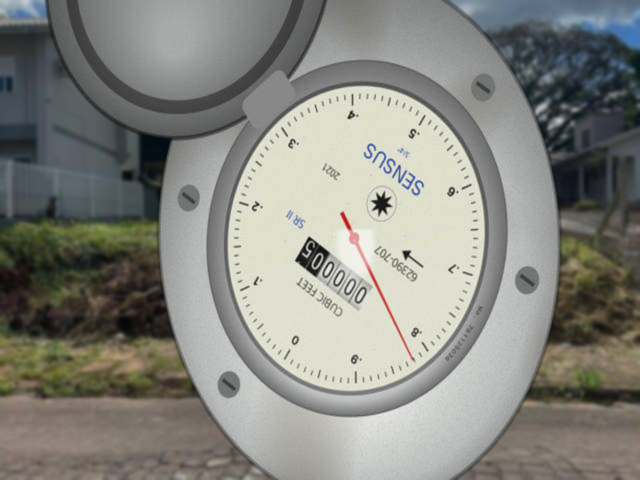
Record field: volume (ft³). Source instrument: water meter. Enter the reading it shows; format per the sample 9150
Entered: 4.82
